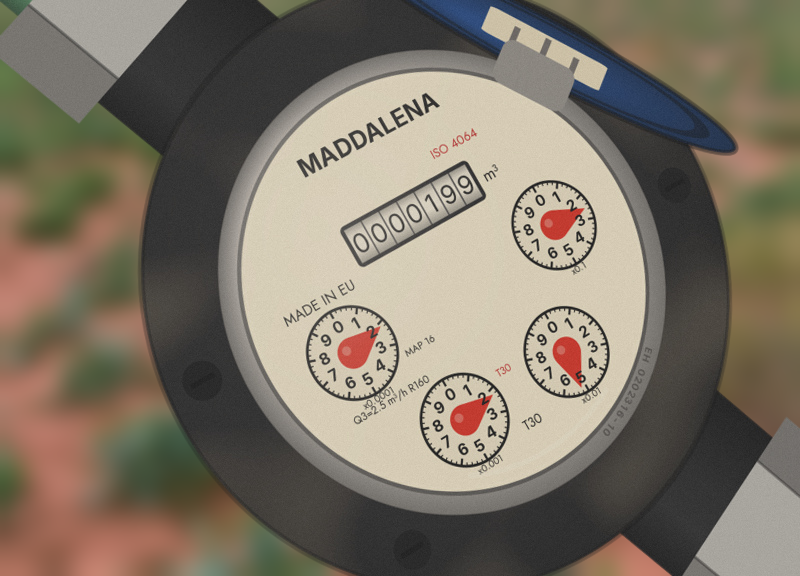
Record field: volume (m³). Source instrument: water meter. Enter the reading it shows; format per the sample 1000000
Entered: 199.2522
